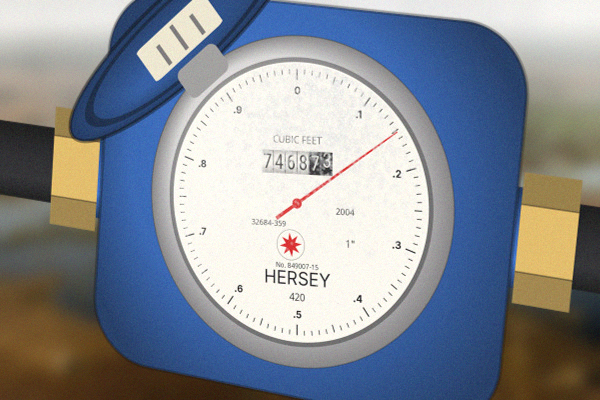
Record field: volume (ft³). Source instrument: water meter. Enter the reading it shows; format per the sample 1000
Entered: 746873.15
